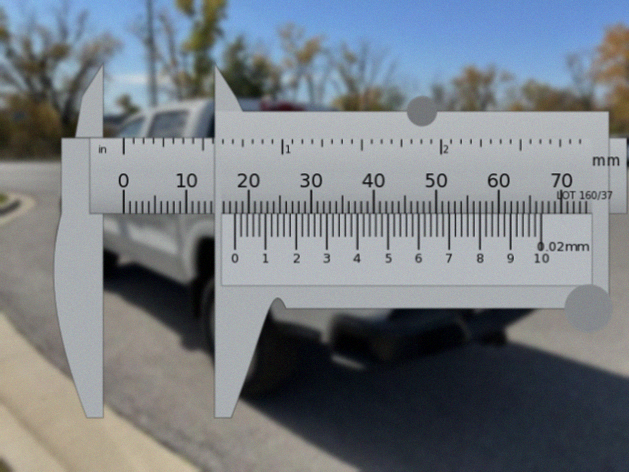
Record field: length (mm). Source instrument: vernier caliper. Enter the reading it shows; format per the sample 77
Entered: 17.8
